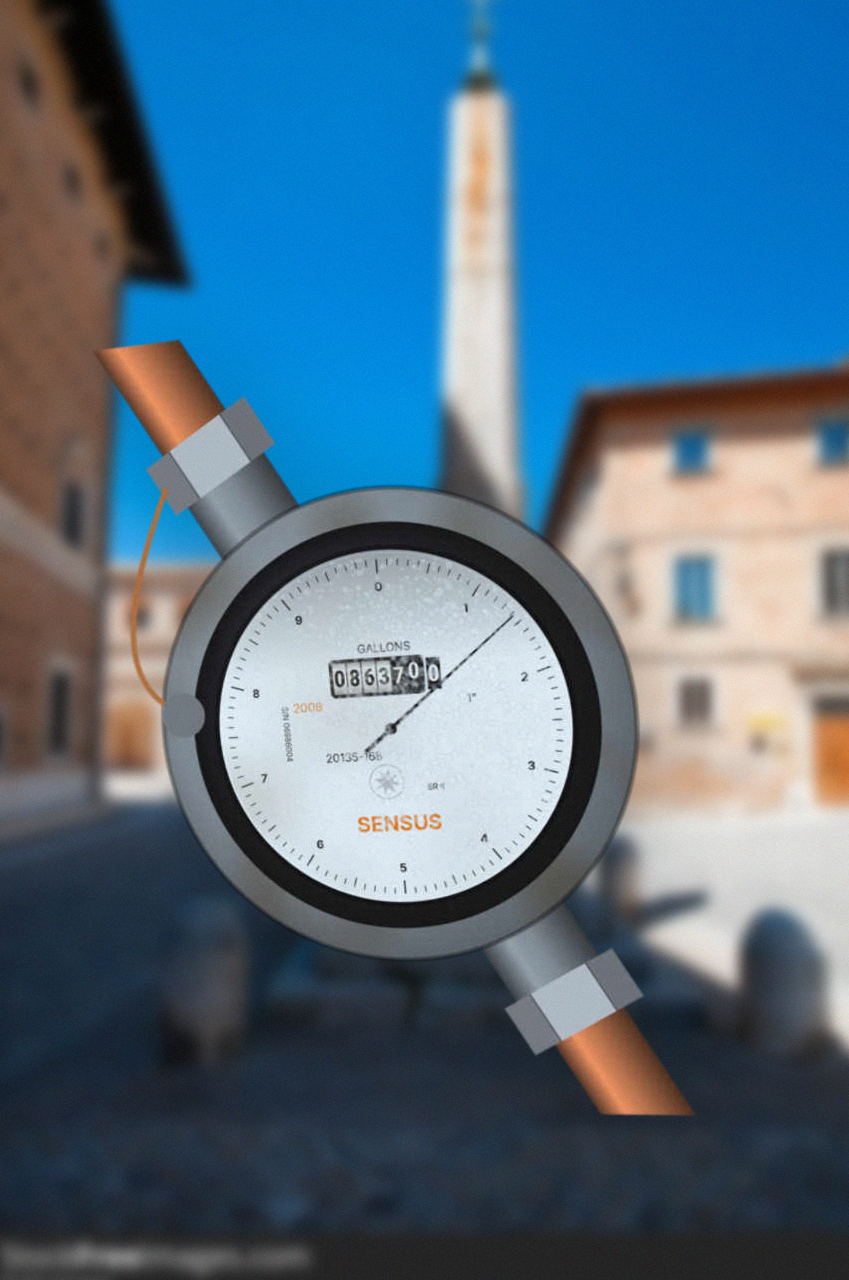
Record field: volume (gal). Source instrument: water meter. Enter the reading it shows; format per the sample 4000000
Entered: 863701.4
